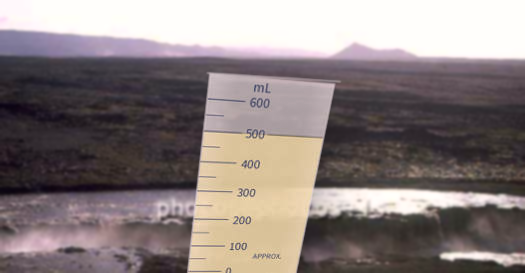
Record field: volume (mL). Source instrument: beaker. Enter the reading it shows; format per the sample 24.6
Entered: 500
